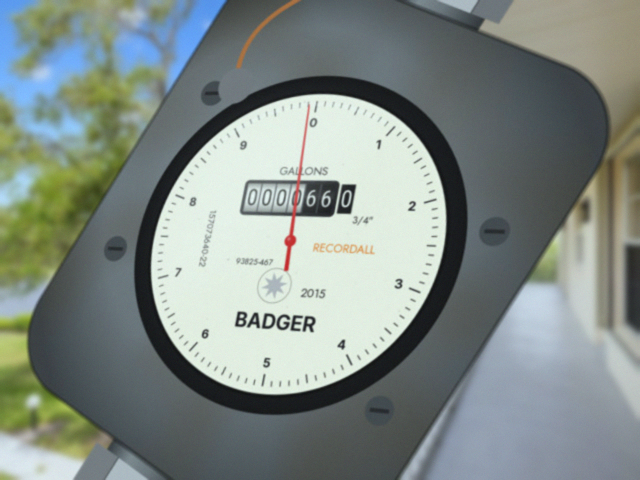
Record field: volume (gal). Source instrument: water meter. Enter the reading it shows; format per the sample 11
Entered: 659.9
